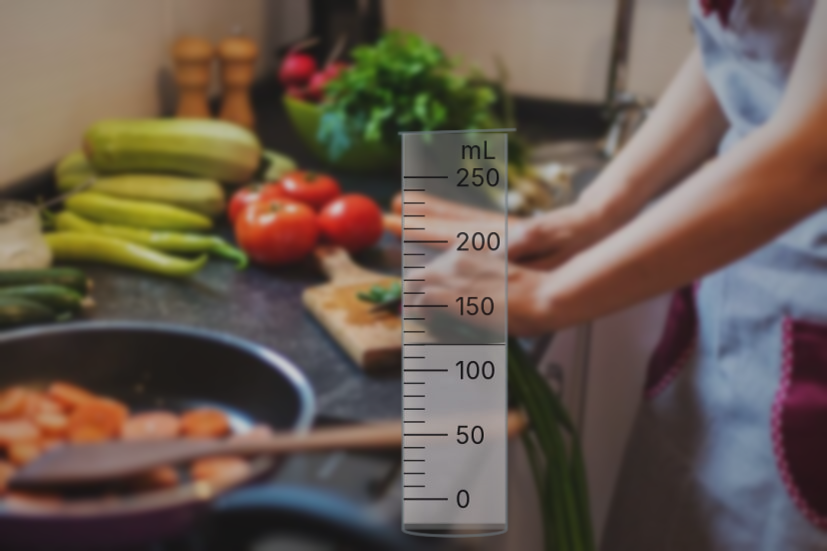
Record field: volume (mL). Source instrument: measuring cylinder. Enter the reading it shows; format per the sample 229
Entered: 120
